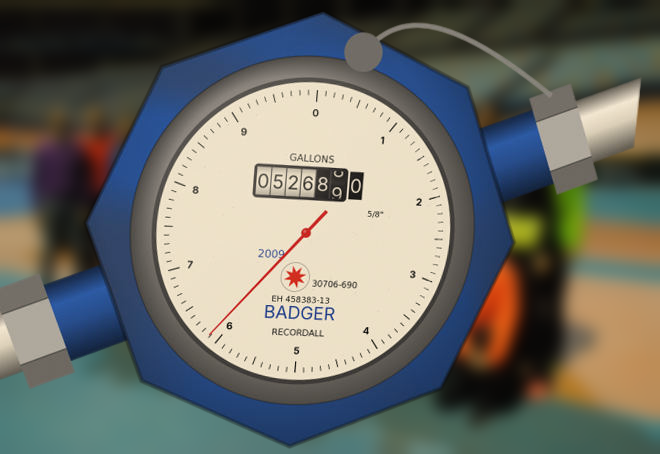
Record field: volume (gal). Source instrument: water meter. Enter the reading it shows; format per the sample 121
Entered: 526886.1
